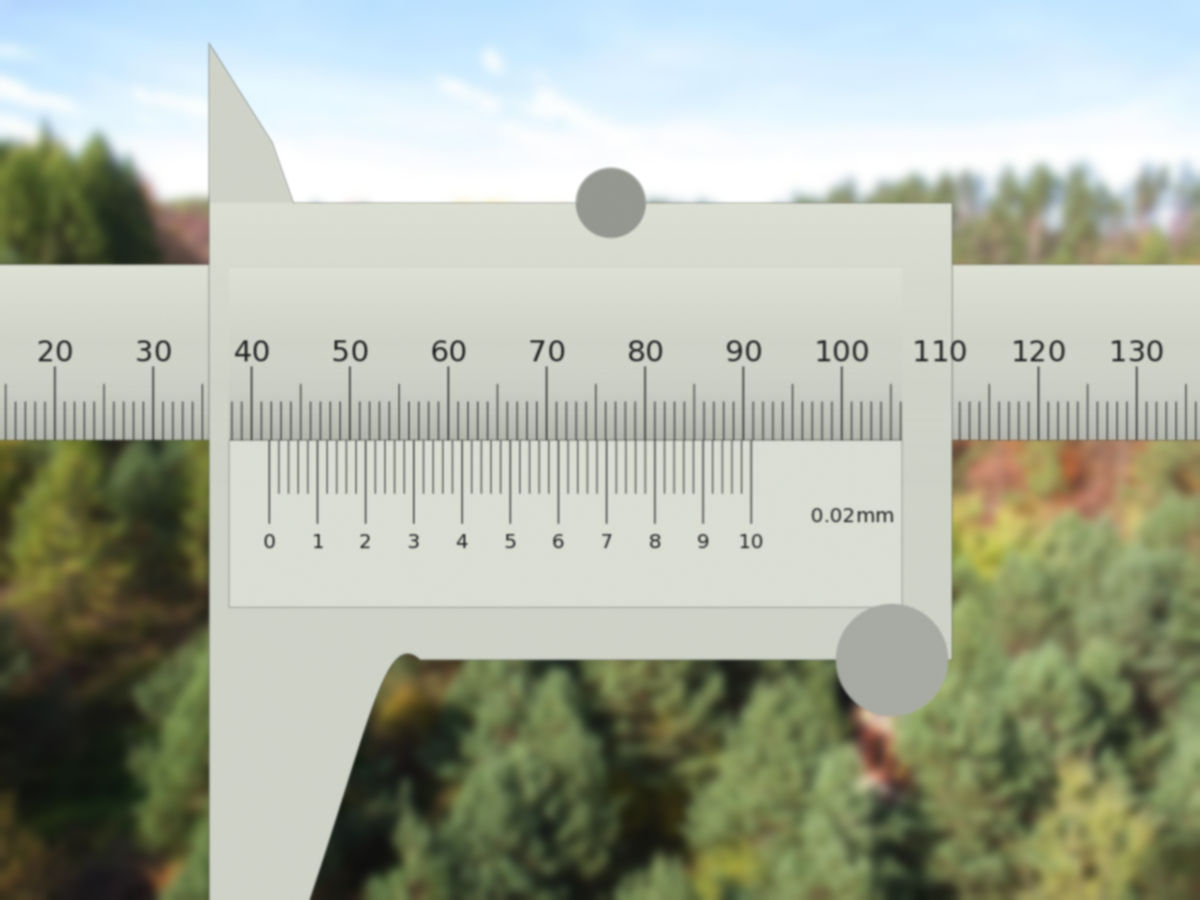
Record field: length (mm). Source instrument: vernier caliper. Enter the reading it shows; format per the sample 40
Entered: 41.8
